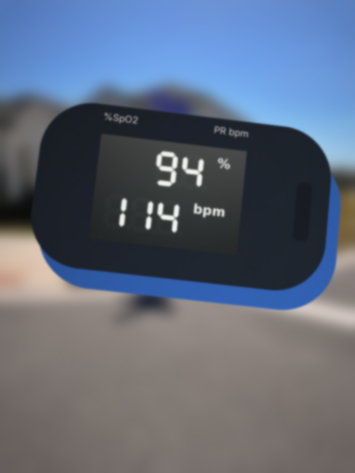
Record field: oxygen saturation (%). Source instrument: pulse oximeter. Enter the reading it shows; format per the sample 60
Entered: 94
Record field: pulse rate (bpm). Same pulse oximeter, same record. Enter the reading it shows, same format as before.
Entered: 114
